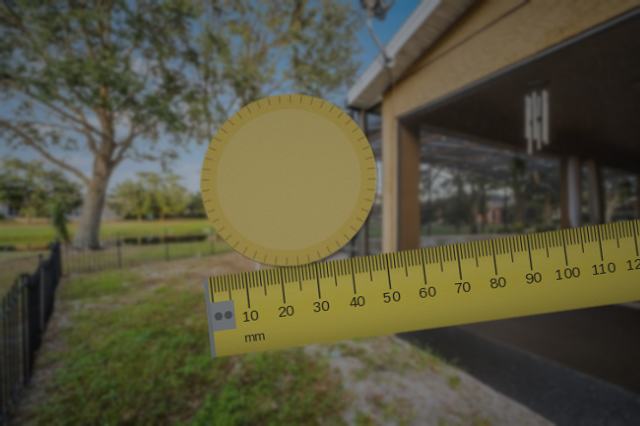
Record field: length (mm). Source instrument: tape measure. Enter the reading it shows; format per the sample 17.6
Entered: 50
